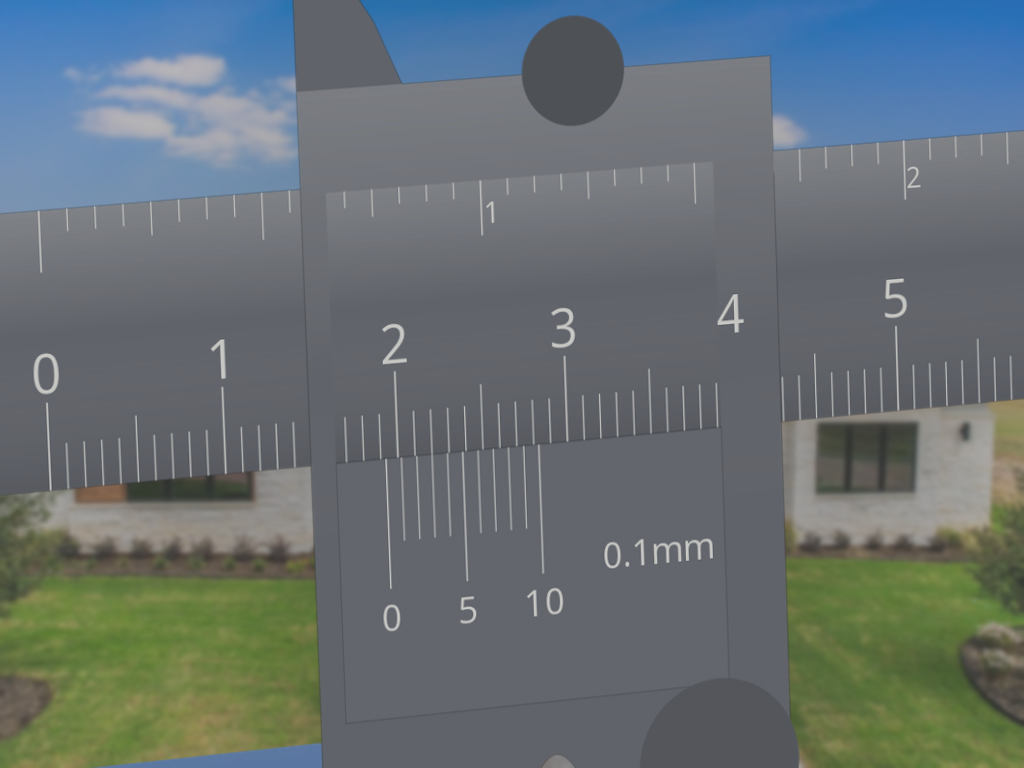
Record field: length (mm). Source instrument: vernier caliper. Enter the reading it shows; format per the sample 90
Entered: 19.3
